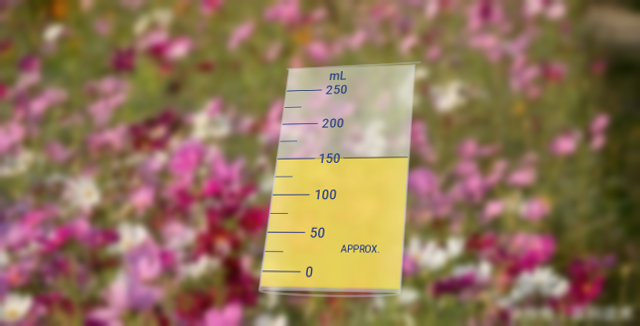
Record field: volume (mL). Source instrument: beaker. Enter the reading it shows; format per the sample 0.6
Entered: 150
